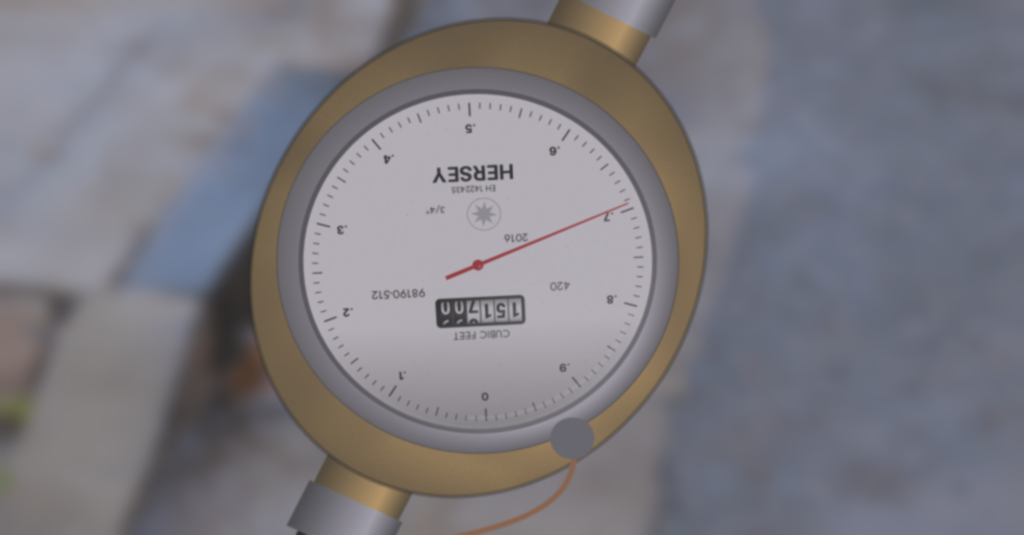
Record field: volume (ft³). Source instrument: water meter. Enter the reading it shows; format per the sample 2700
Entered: 151699.69
